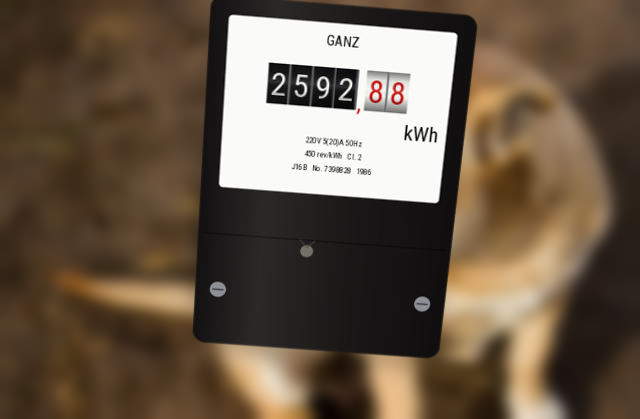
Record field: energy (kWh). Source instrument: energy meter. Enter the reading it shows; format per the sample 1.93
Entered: 2592.88
